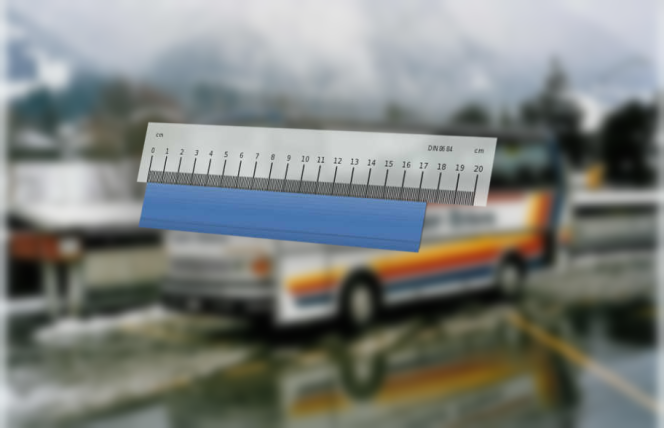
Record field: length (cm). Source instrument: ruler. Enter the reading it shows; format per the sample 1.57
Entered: 17.5
